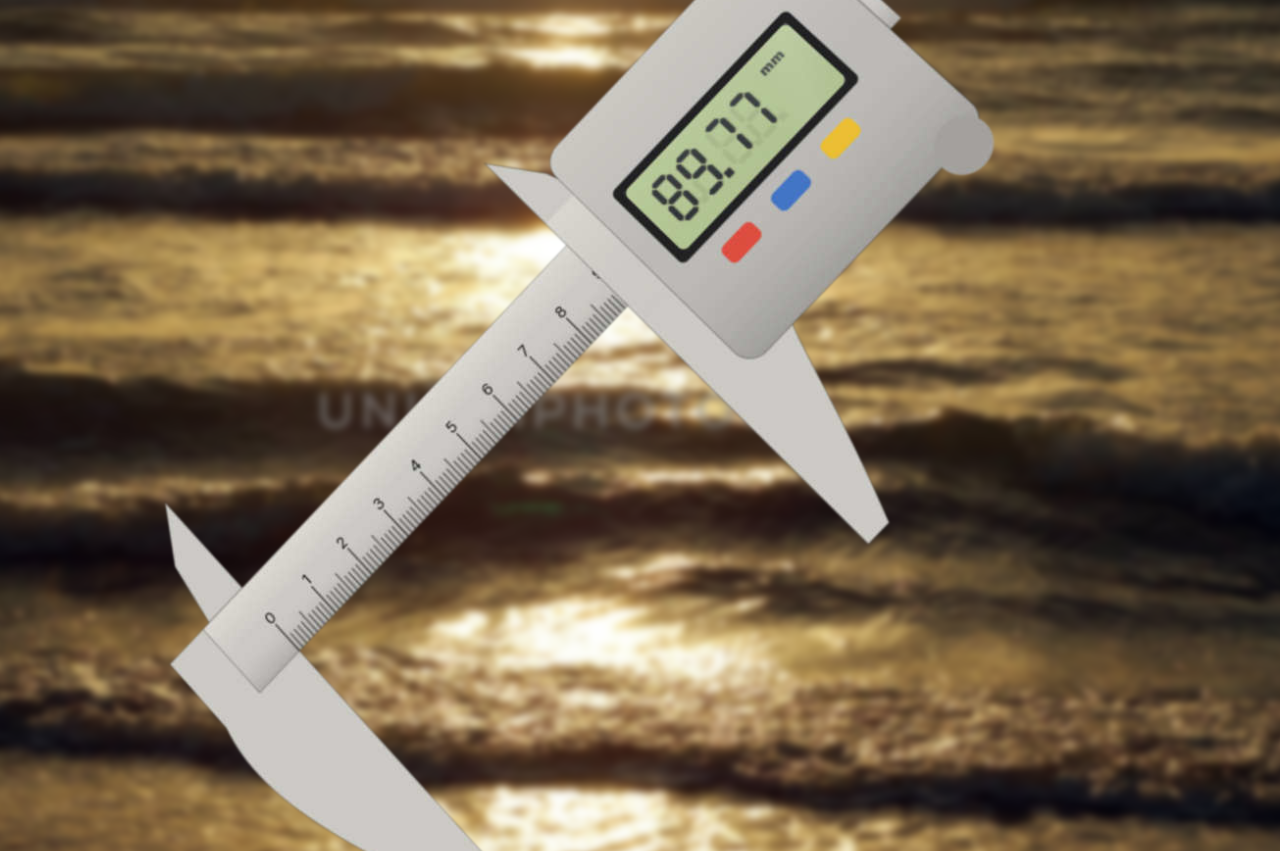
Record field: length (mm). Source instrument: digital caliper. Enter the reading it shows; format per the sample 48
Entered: 89.77
